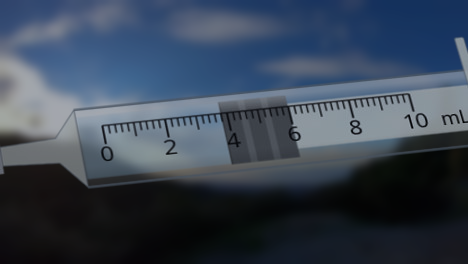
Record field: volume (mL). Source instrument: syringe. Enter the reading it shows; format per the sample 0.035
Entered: 3.8
